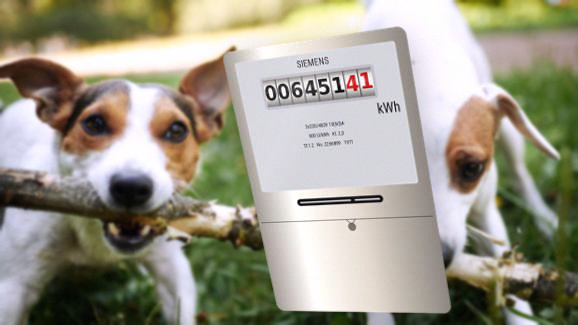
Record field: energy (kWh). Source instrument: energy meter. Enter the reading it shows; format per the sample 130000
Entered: 6451.41
